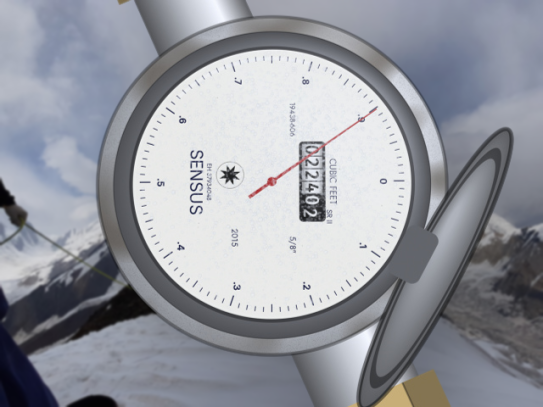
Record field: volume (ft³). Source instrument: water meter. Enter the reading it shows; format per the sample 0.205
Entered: 22401.90
